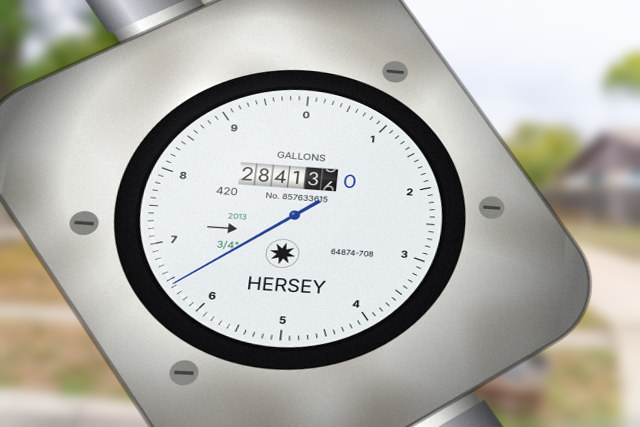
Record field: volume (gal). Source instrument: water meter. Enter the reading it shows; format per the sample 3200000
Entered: 2841356.4
